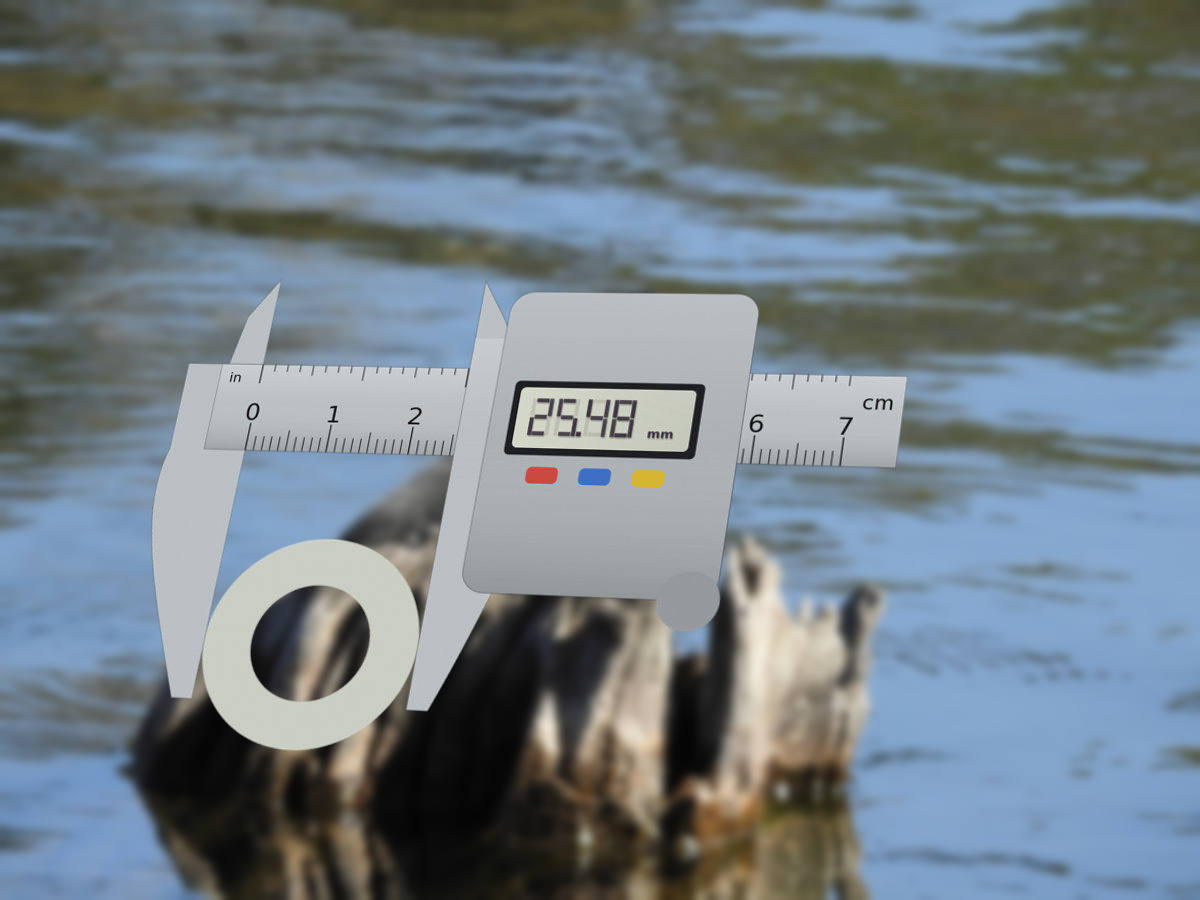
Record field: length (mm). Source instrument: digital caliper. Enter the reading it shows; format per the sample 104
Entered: 25.48
